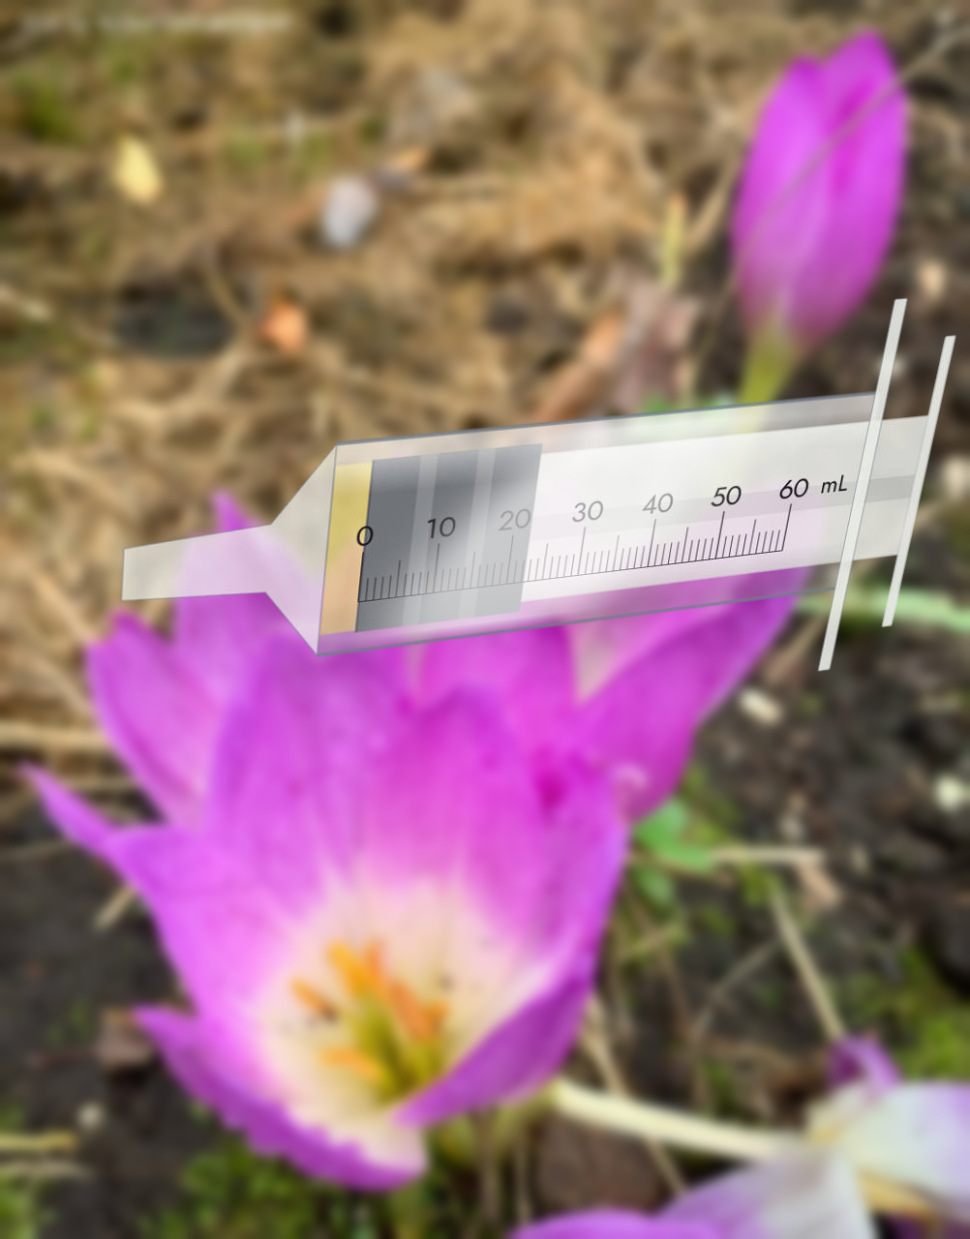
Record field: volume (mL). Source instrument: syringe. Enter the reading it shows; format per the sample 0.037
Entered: 0
